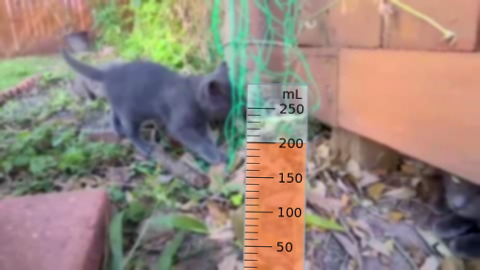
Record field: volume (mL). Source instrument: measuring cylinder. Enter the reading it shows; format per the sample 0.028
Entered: 200
